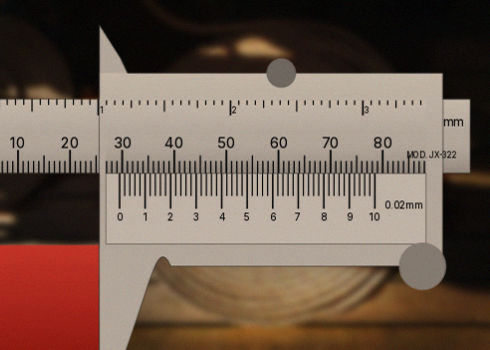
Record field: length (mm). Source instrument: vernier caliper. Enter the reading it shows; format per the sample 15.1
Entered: 29.5
